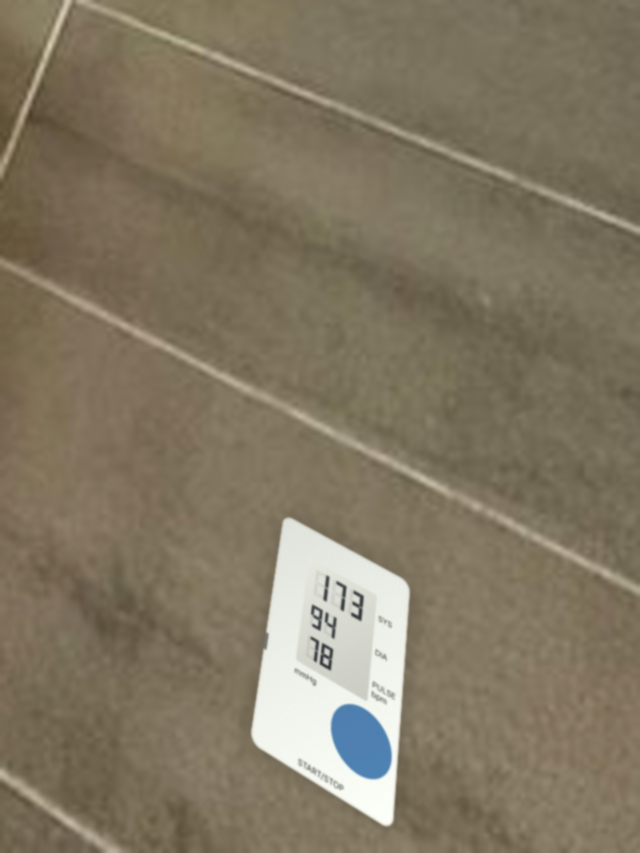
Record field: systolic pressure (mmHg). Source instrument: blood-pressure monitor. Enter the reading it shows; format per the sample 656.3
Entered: 173
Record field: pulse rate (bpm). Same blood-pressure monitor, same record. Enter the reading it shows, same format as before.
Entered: 78
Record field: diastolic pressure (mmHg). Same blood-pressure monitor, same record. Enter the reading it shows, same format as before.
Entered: 94
